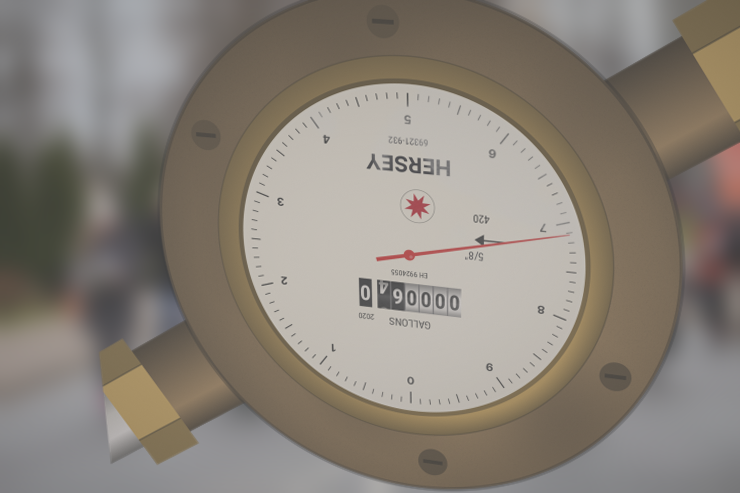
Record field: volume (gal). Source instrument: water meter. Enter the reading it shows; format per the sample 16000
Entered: 637.1
